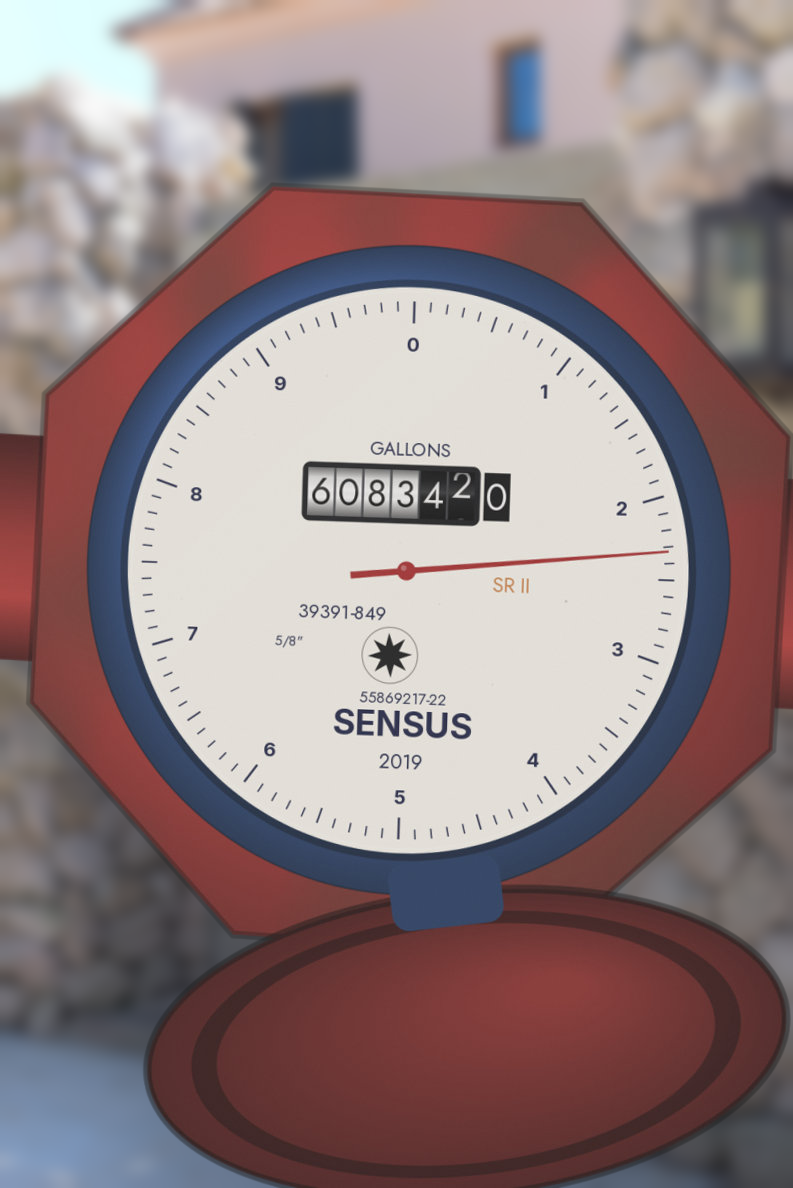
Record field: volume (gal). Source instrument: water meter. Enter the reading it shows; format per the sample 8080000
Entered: 6083422.3
